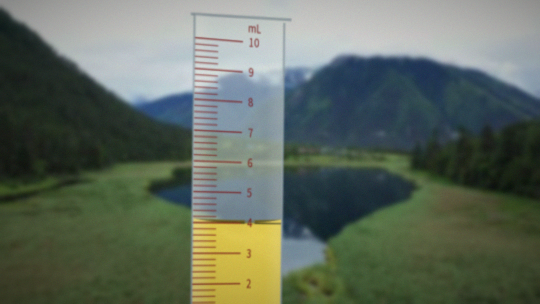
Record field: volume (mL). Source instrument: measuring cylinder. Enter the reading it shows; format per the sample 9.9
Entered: 4
